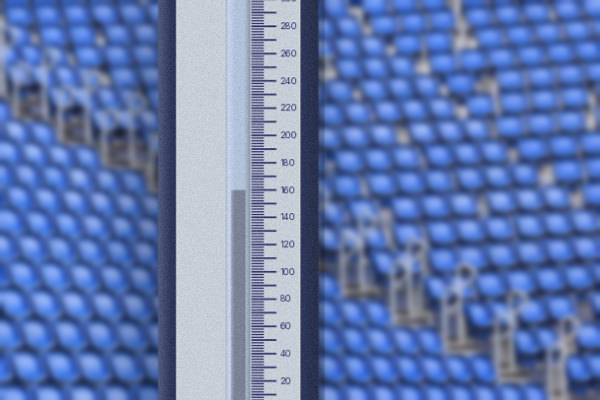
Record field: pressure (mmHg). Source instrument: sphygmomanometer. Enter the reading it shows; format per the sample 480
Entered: 160
